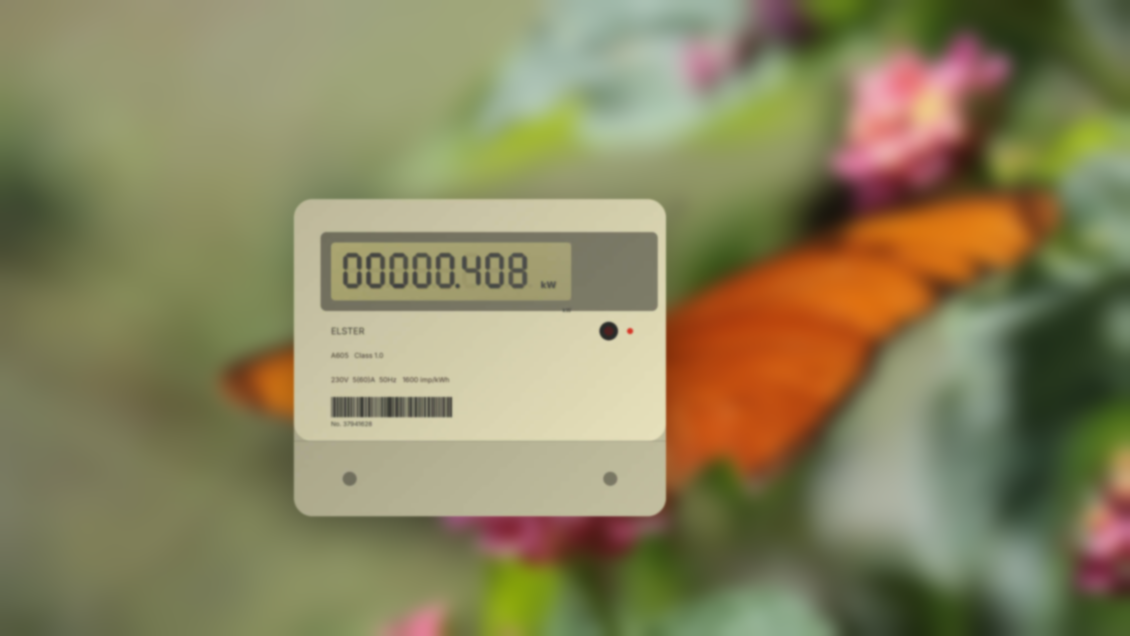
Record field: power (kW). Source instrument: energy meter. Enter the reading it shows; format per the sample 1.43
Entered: 0.408
